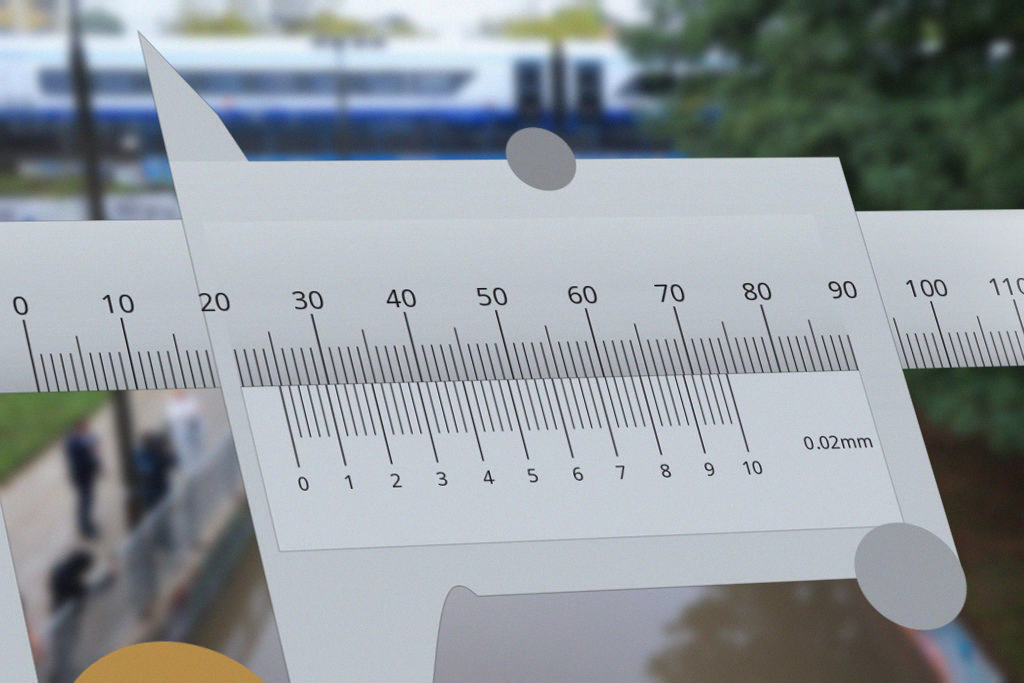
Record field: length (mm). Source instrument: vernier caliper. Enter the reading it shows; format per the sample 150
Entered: 24.8
